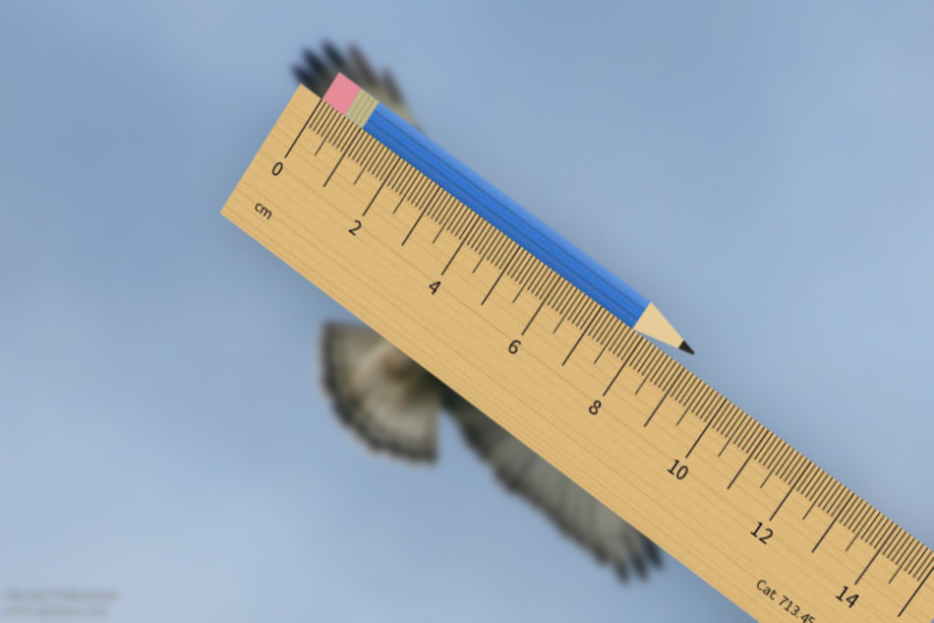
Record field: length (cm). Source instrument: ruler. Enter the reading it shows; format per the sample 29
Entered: 9
